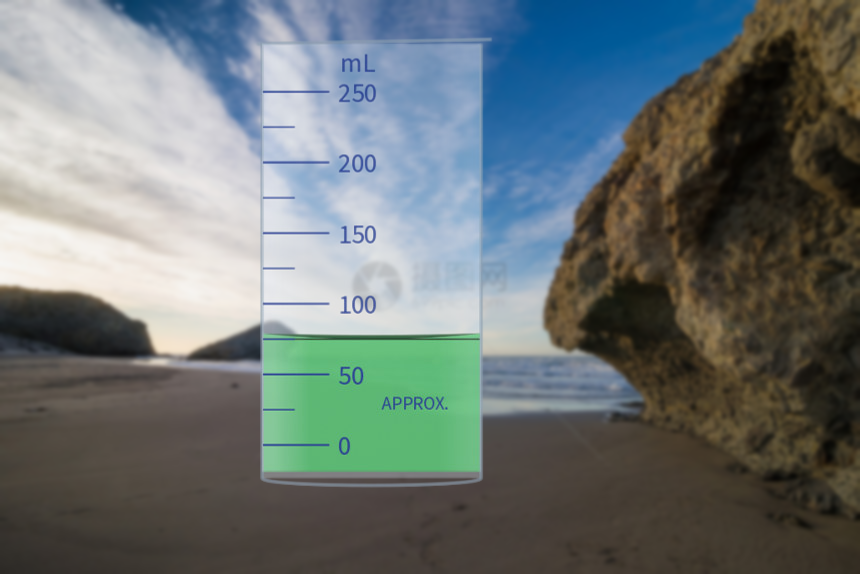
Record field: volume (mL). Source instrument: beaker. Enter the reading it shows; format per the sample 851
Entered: 75
